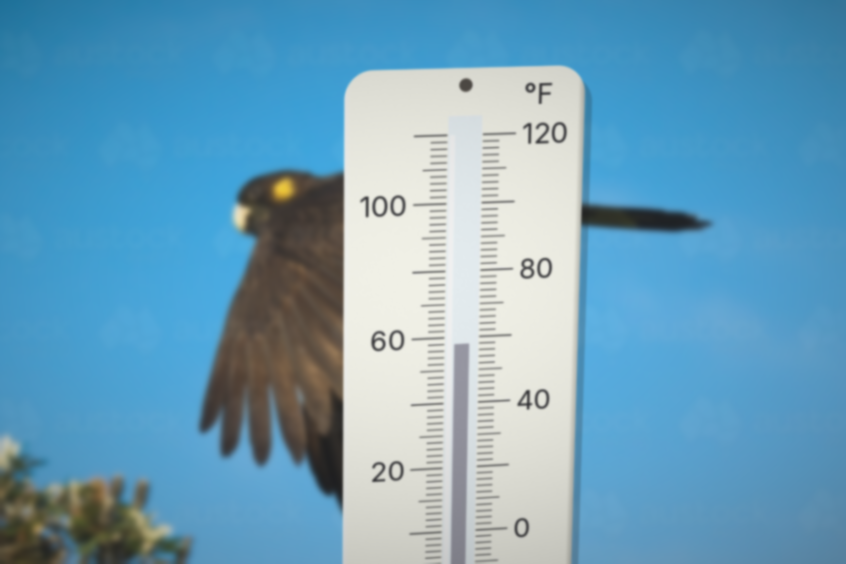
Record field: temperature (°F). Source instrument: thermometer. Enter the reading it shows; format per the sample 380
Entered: 58
